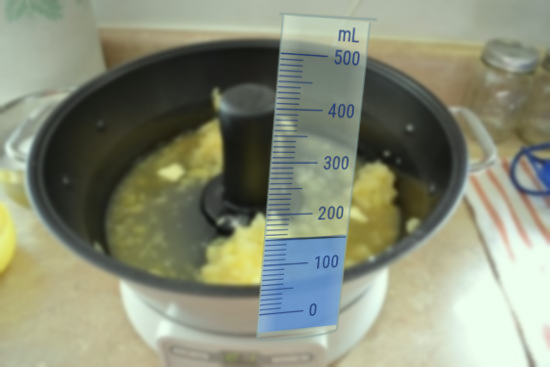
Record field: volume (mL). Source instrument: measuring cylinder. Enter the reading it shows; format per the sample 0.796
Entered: 150
